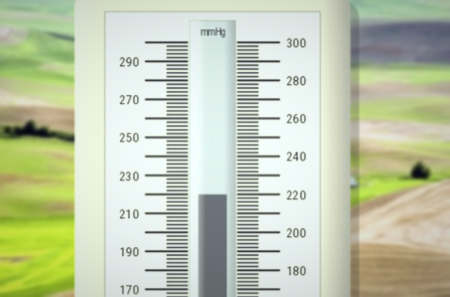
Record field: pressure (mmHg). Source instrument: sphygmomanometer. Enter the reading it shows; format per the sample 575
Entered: 220
